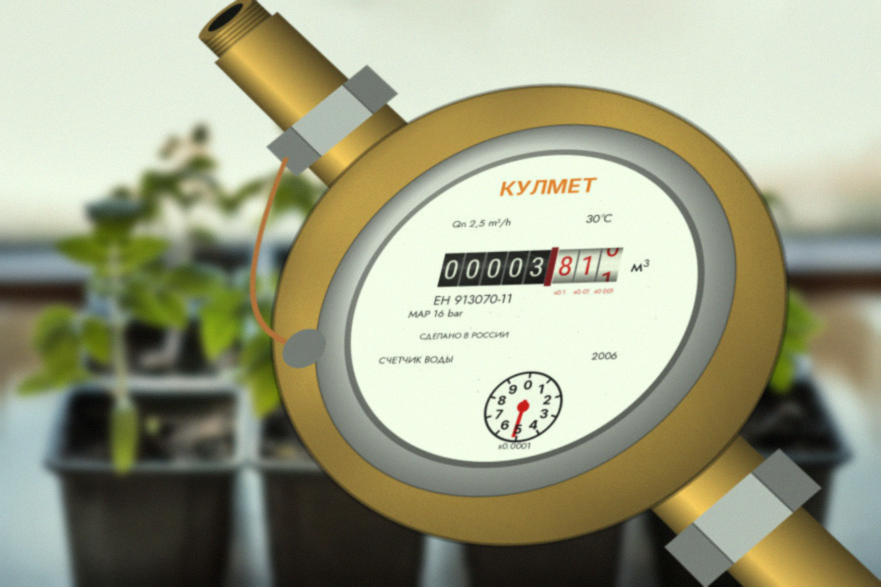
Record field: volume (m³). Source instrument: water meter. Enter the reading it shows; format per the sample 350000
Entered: 3.8105
